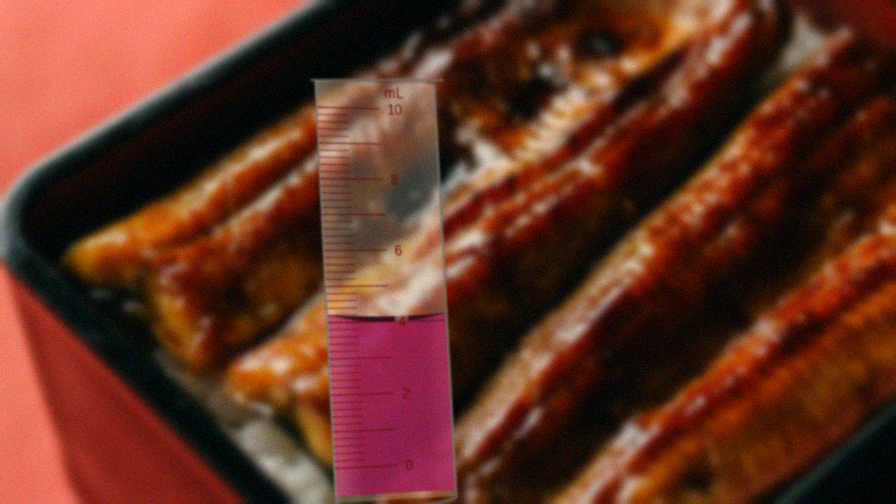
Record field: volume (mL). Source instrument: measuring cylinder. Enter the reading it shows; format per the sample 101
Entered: 4
